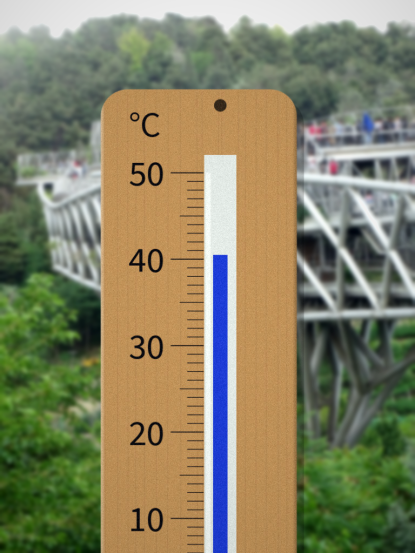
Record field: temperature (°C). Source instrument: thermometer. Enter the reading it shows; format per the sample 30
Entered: 40.5
